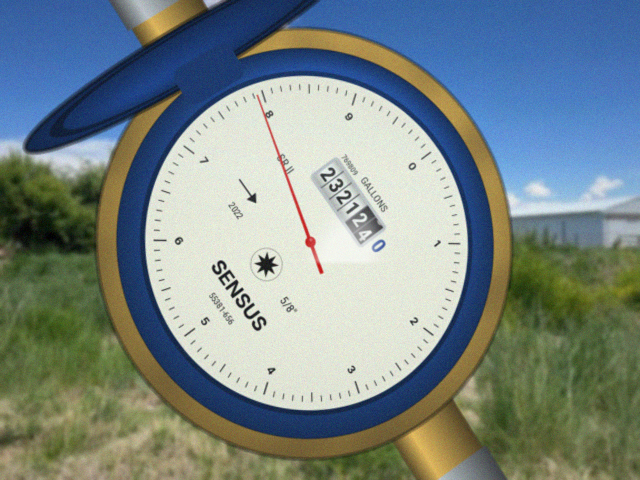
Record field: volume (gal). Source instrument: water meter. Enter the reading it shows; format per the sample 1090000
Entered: 2321237.9
